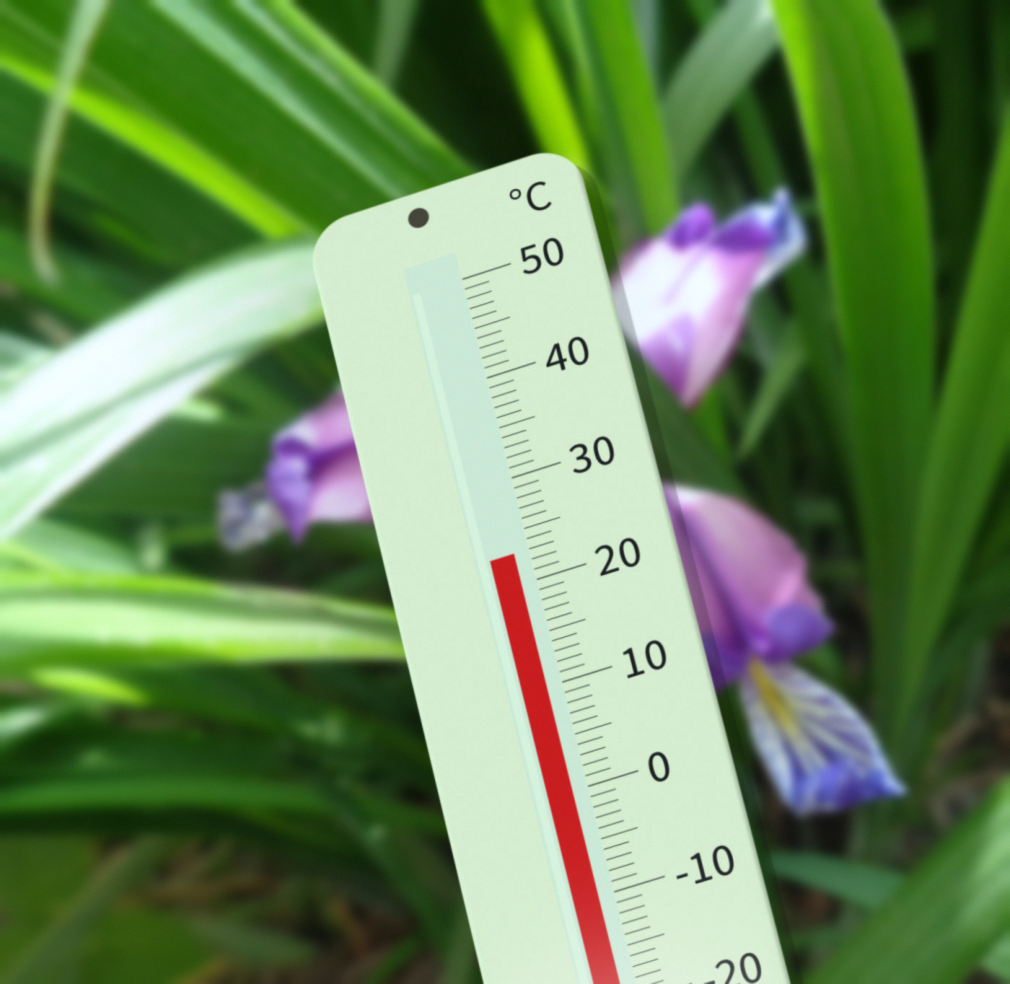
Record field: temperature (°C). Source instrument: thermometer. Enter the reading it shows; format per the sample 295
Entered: 23
